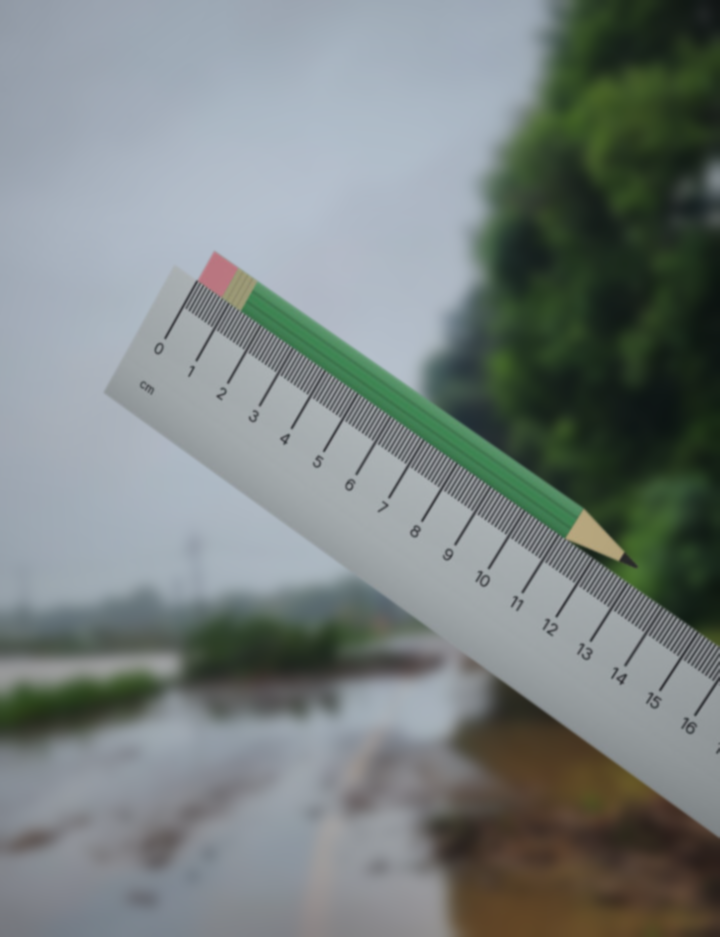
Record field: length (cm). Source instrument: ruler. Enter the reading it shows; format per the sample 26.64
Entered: 13
